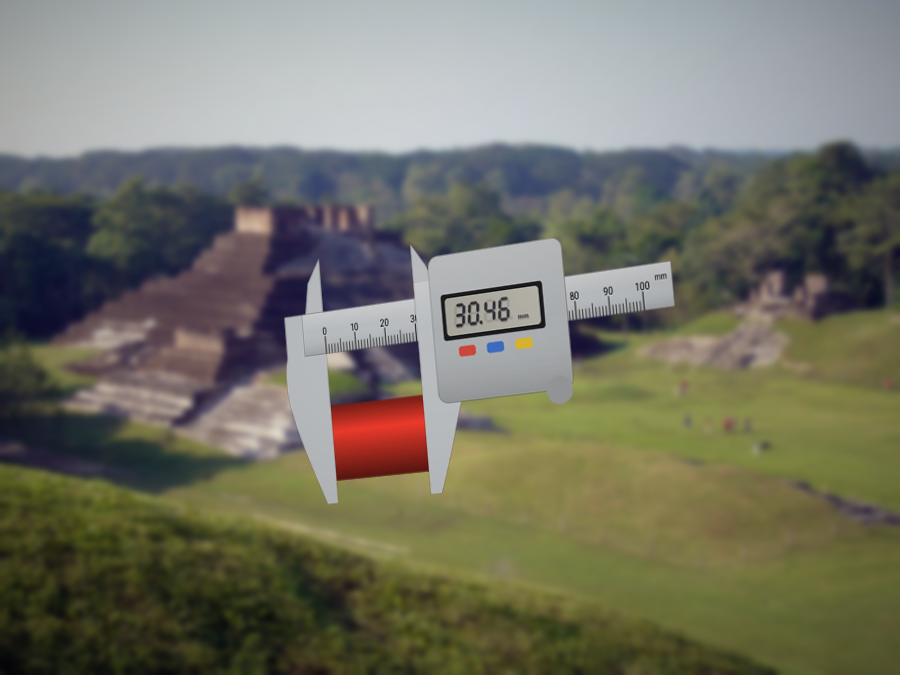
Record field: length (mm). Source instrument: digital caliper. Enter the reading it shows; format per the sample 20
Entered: 30.46
